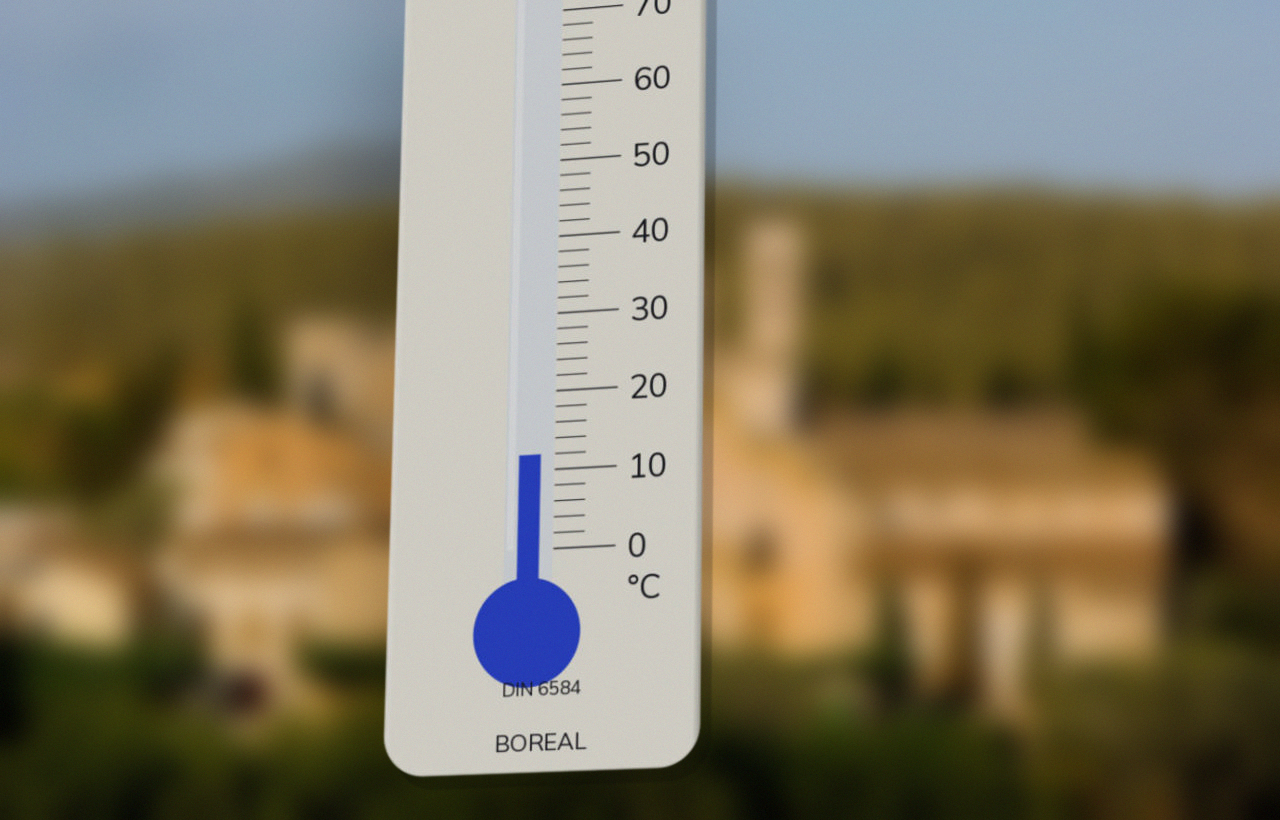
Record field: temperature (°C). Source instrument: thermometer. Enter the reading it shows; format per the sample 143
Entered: 12
